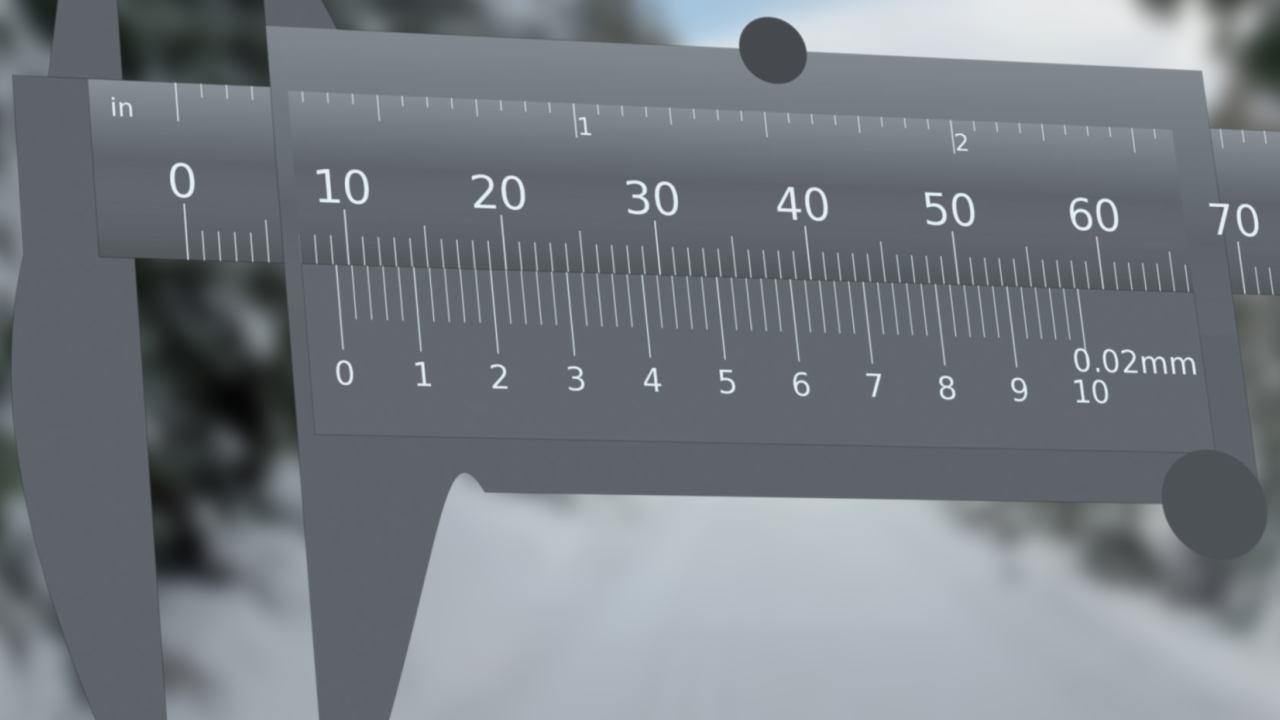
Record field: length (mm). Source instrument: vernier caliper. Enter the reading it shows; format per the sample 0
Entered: 9.2
